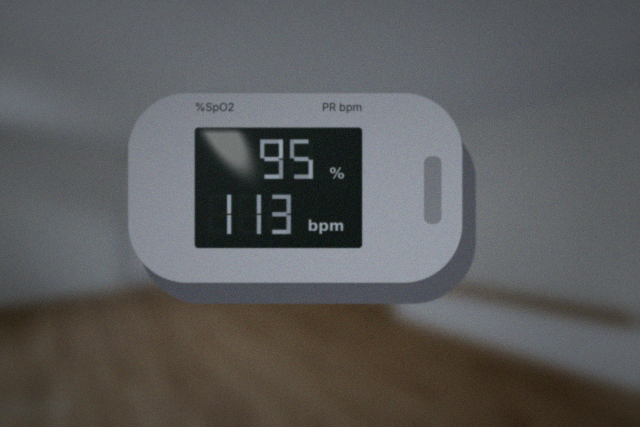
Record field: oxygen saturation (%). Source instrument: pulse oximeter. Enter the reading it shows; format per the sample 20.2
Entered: 95
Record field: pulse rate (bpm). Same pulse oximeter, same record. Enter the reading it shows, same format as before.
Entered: 113
